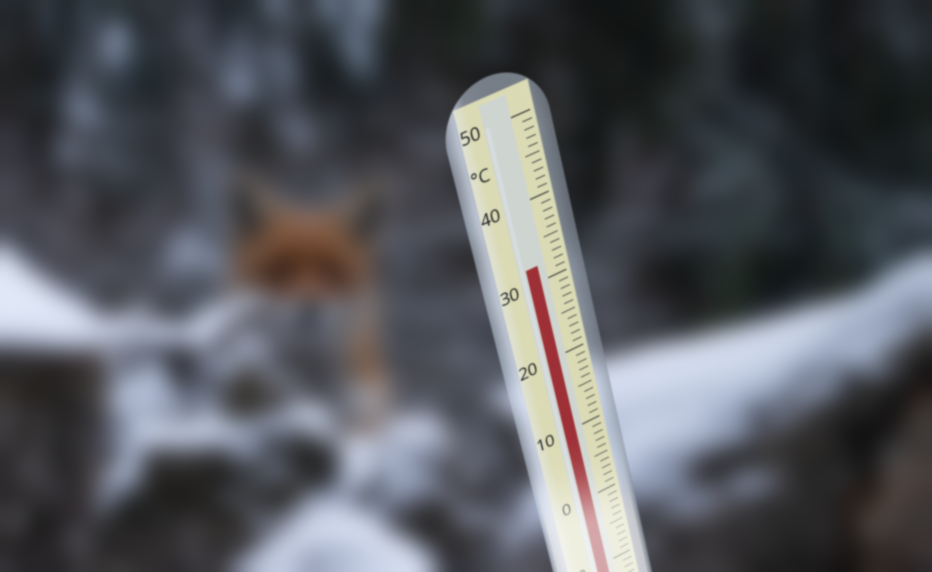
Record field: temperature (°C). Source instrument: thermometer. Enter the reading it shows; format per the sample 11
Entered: 32
